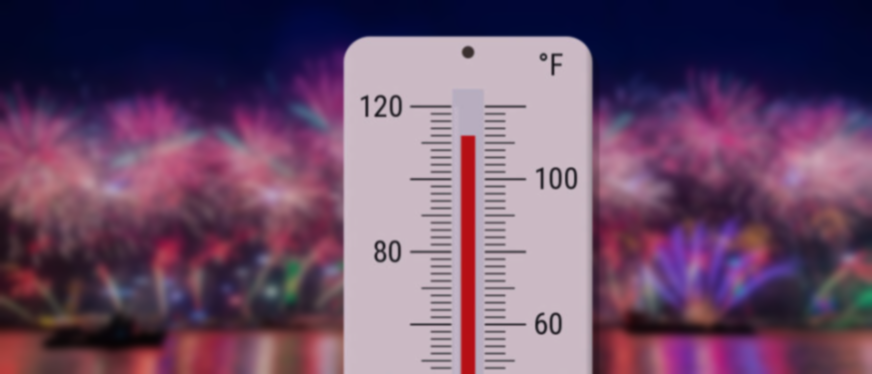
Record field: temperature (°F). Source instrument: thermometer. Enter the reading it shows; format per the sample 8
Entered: 112
